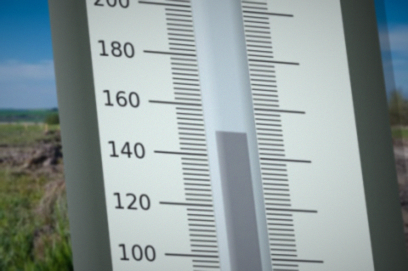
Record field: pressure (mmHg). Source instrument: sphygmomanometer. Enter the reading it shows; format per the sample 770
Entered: 150
